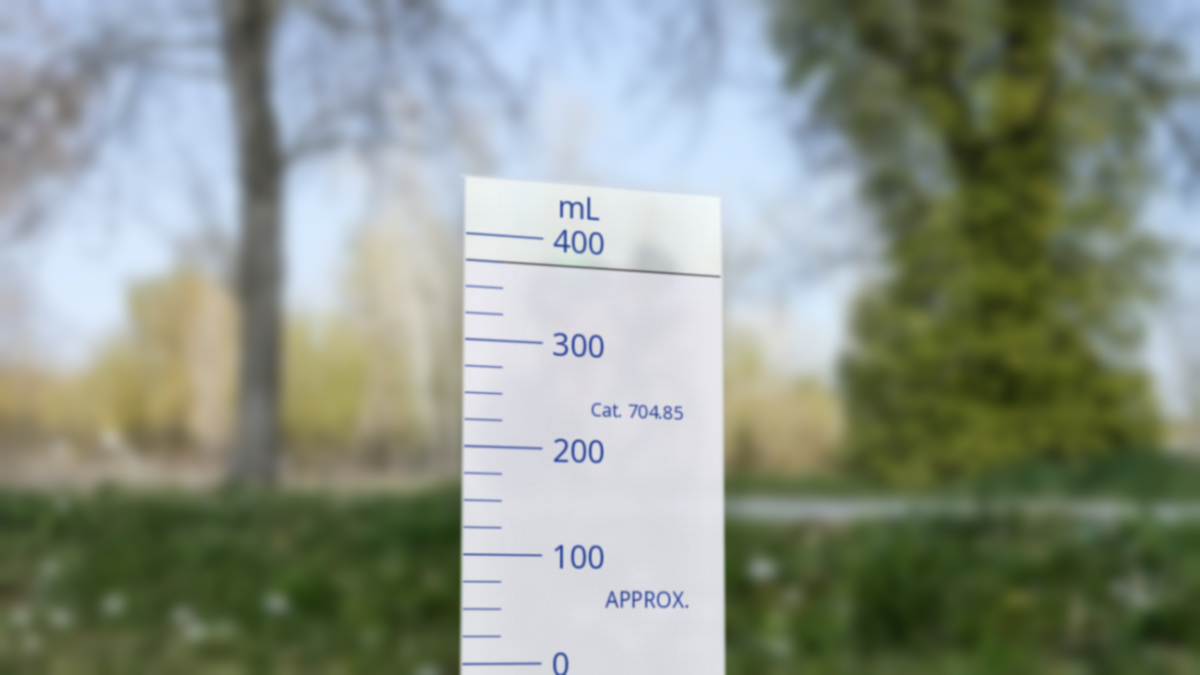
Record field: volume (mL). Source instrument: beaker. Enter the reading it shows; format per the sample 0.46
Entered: 375
